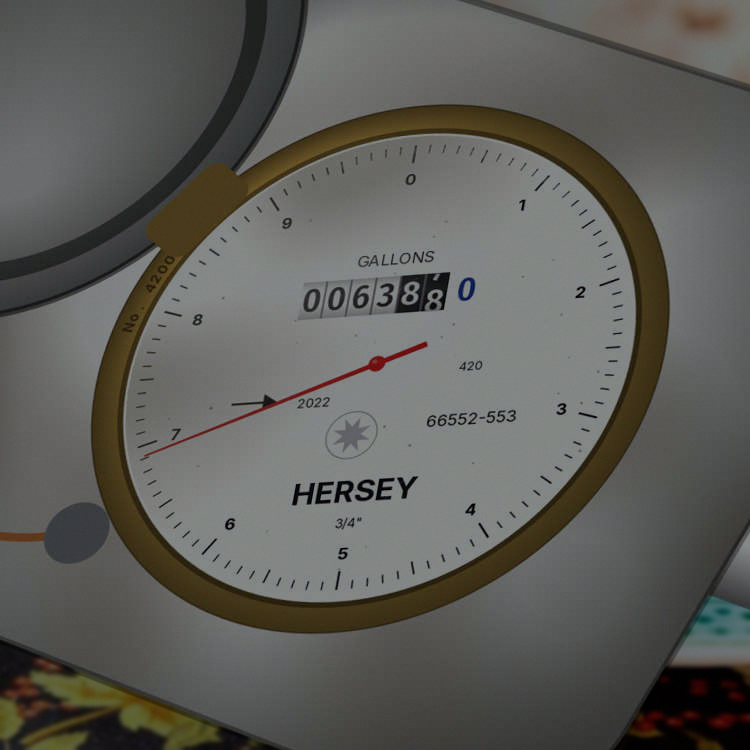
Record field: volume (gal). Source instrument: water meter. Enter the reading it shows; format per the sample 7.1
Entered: 63876.9
